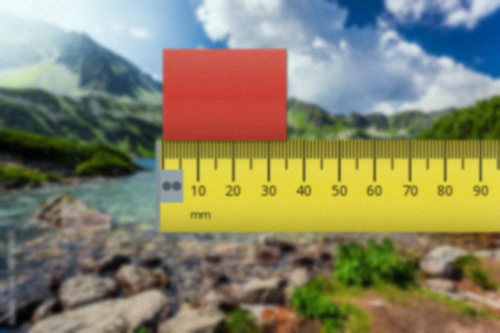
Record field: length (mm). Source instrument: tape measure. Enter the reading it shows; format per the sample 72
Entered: 35
